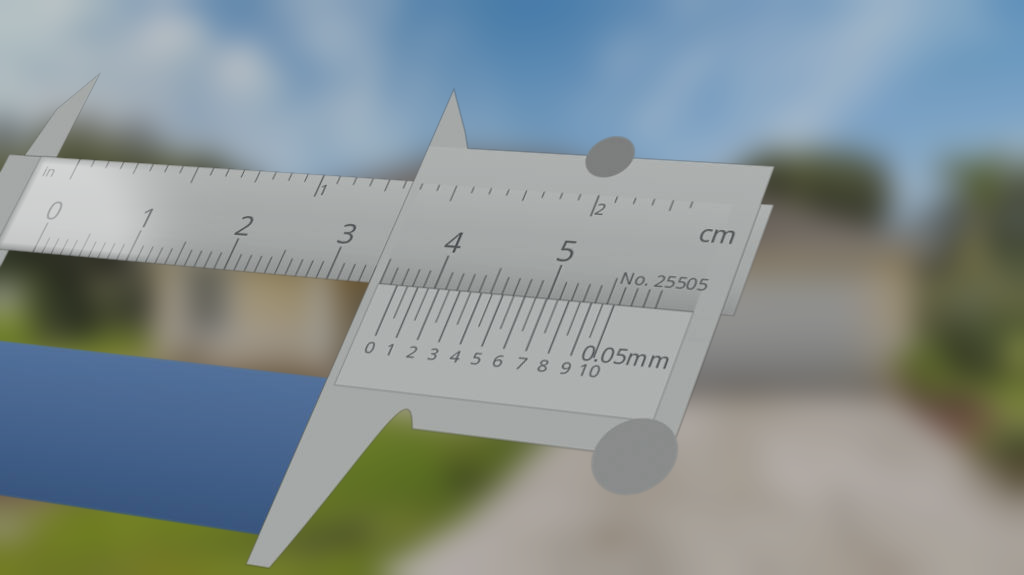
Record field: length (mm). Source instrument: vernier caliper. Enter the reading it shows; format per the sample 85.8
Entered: 36.6
